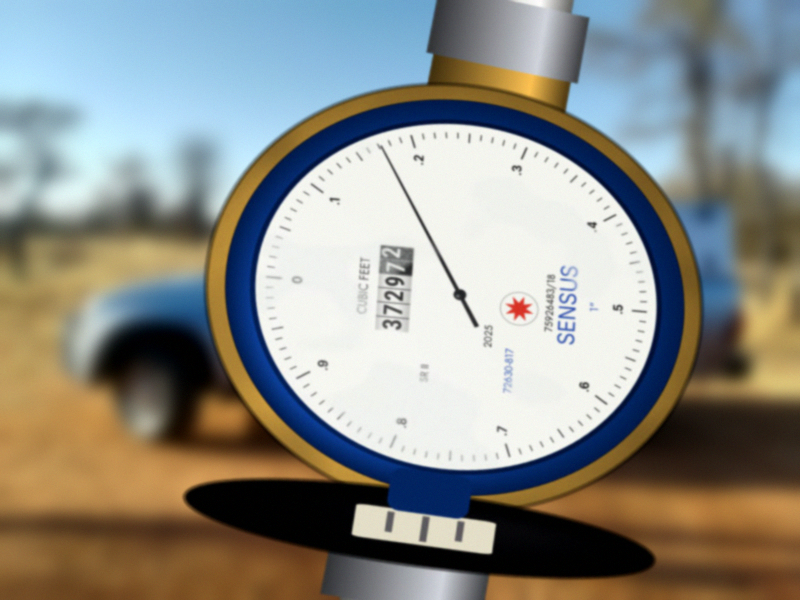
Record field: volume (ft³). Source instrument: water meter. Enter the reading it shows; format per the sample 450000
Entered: 372972.17
